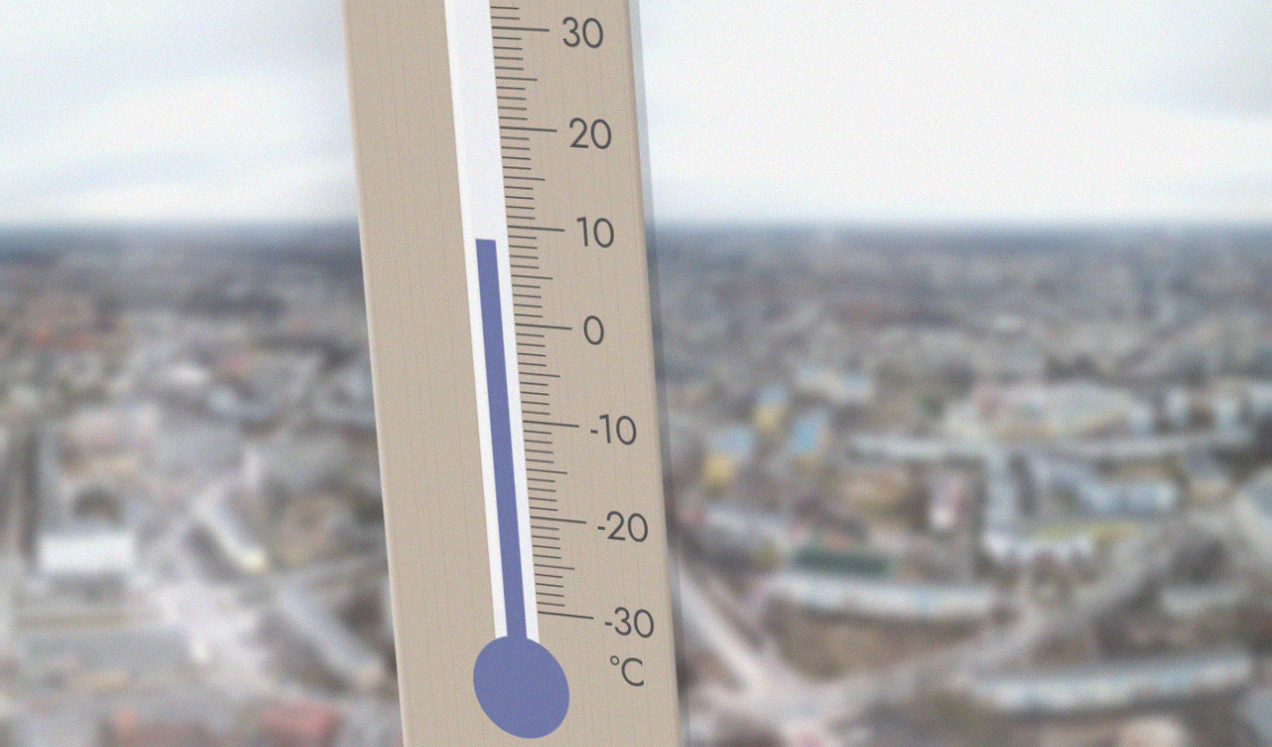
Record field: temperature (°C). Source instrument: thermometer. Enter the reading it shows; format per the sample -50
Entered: 8.5
